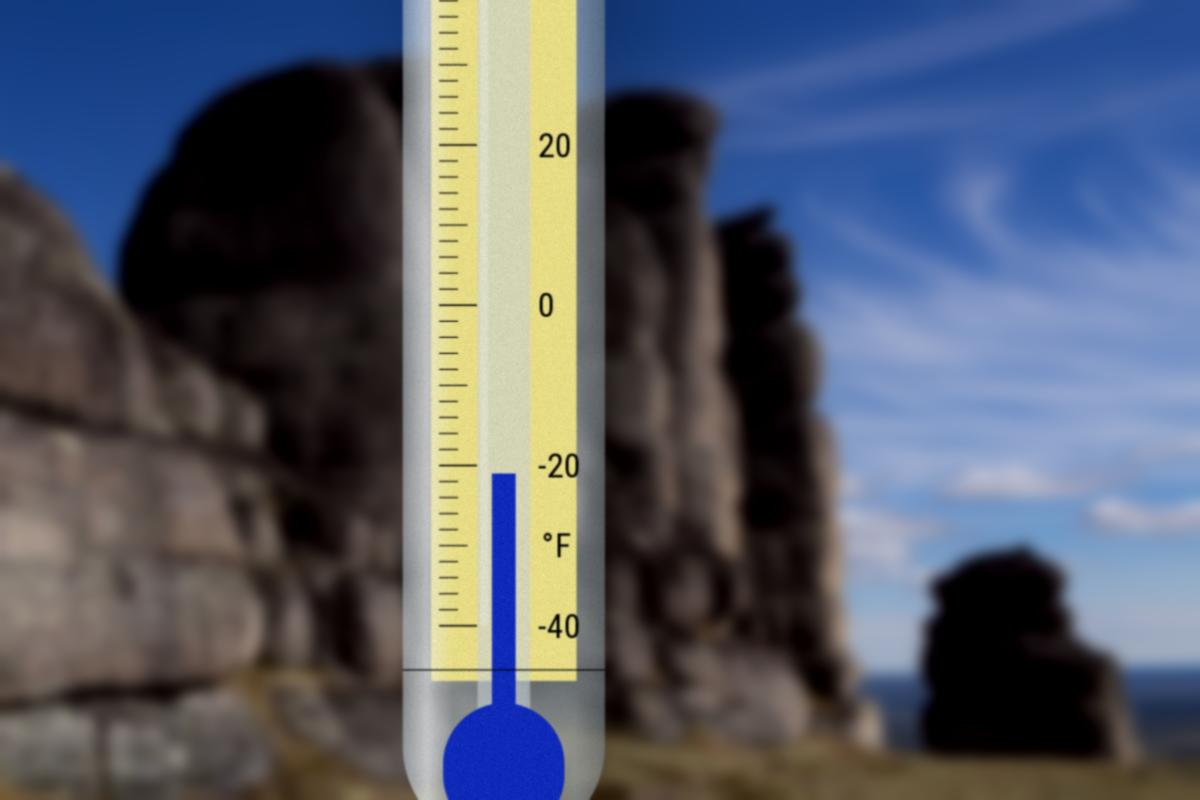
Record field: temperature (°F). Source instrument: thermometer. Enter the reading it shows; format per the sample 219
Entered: -21
